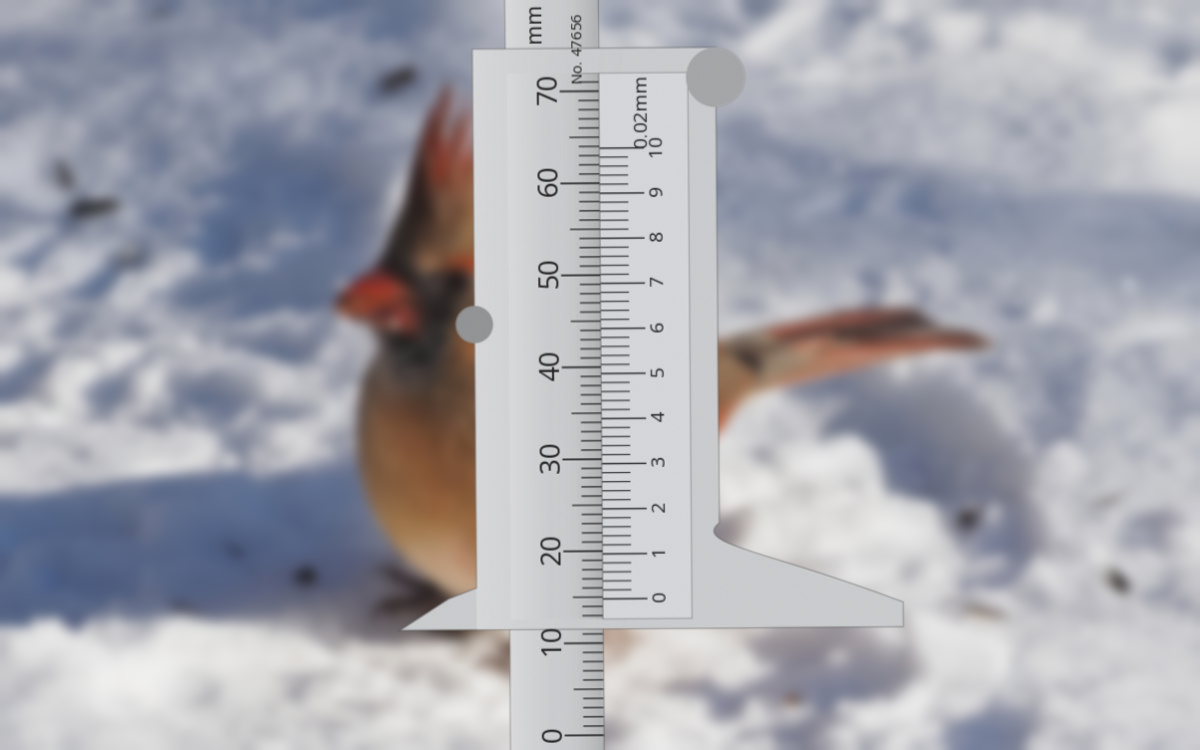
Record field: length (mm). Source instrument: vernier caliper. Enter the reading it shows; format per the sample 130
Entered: 14.8
